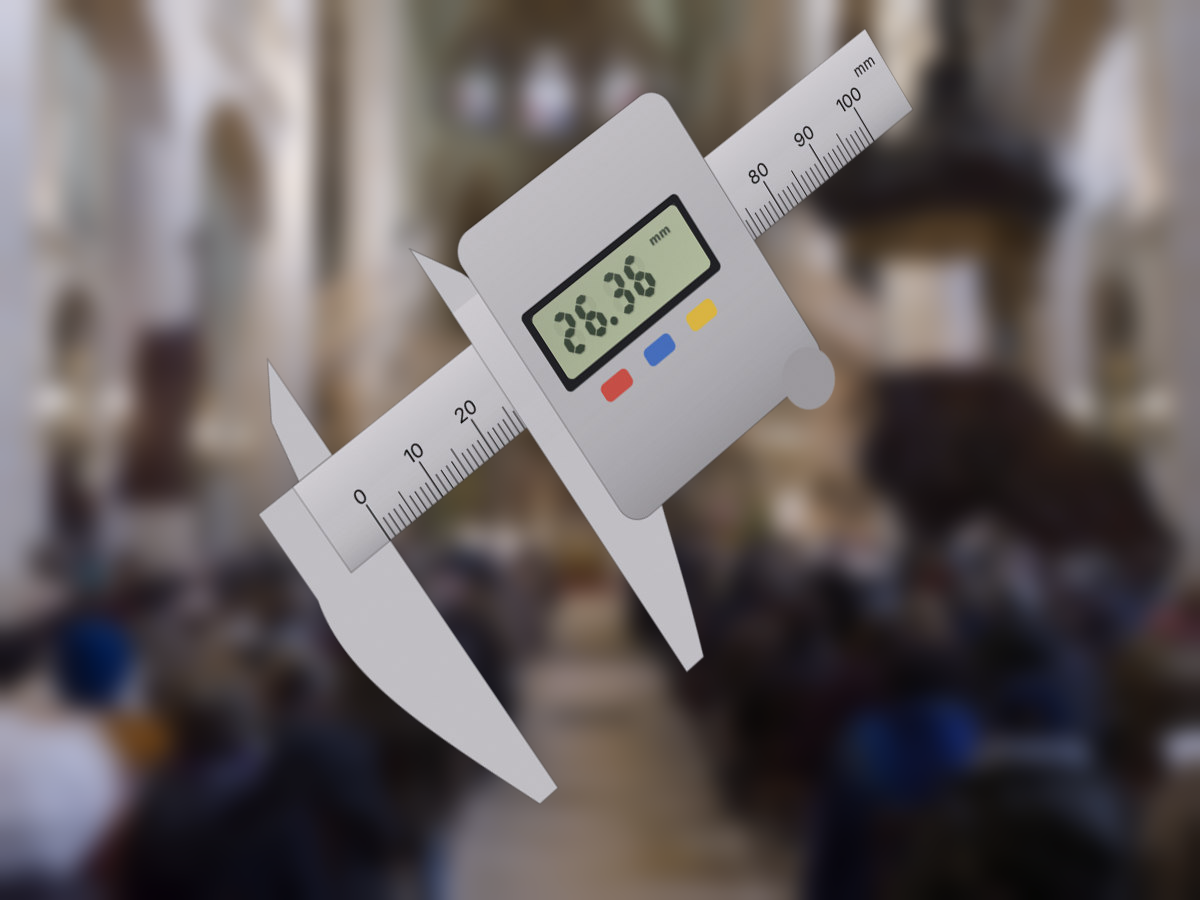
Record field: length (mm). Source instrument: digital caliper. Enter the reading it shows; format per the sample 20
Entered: 26.36
